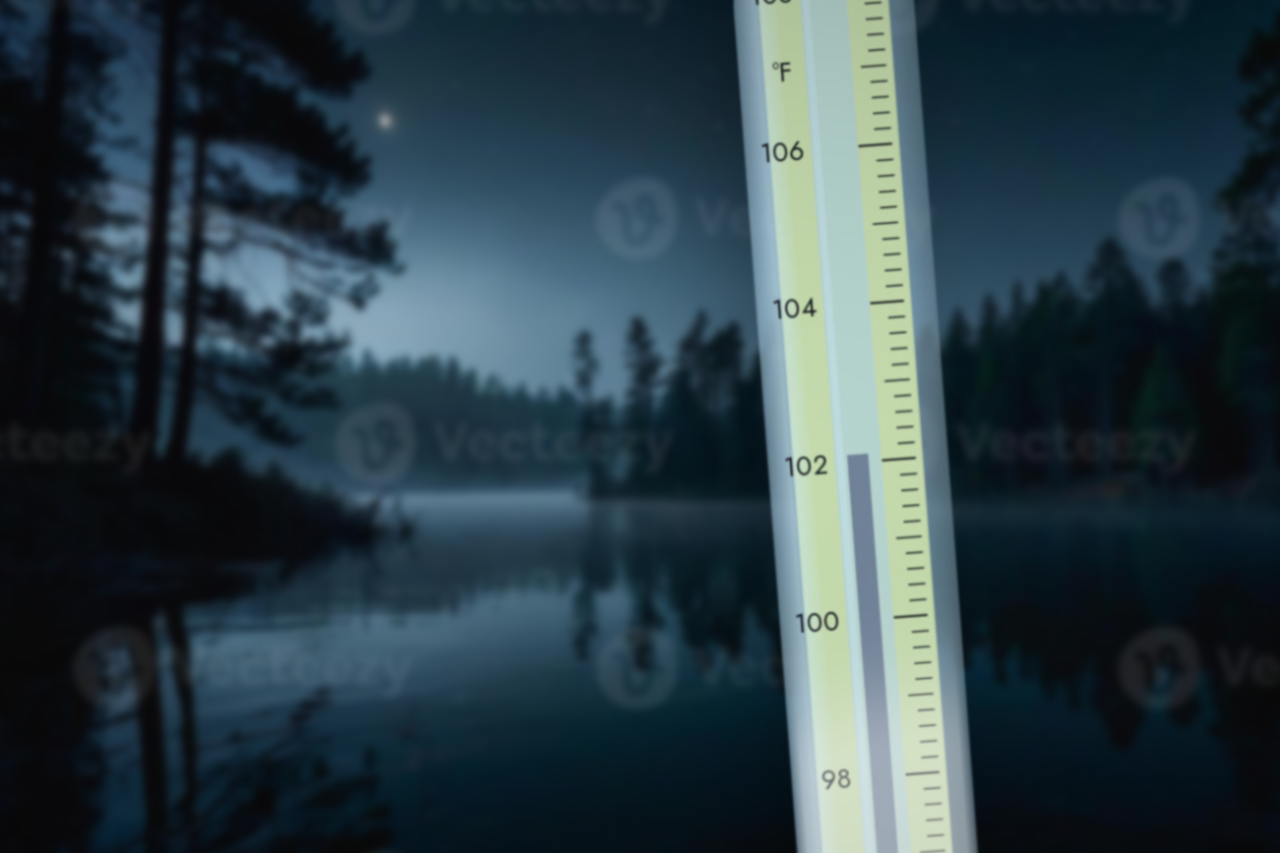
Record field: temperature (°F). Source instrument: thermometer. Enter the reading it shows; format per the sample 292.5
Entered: 102.1
